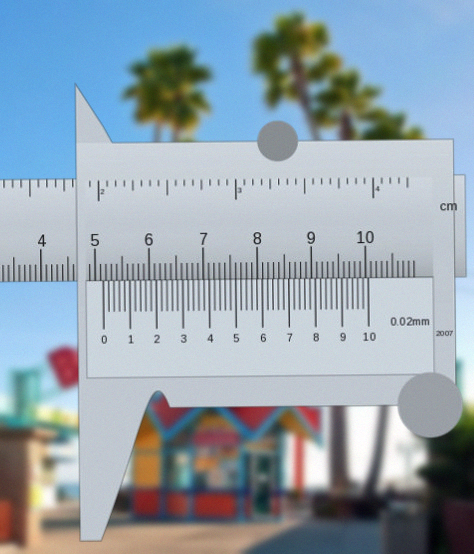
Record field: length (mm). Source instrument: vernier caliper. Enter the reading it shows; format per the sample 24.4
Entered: 51.5
